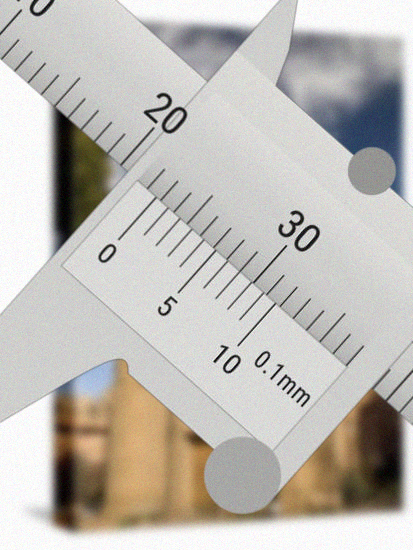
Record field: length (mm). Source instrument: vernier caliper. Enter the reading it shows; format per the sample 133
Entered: 22.7
